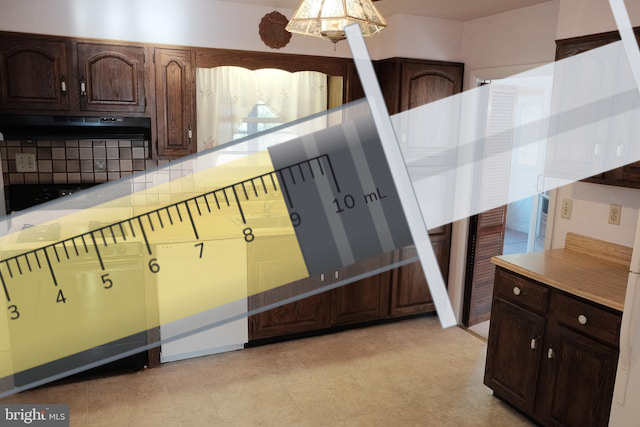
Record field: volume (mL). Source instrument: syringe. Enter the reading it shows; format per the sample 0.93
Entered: 8.9
